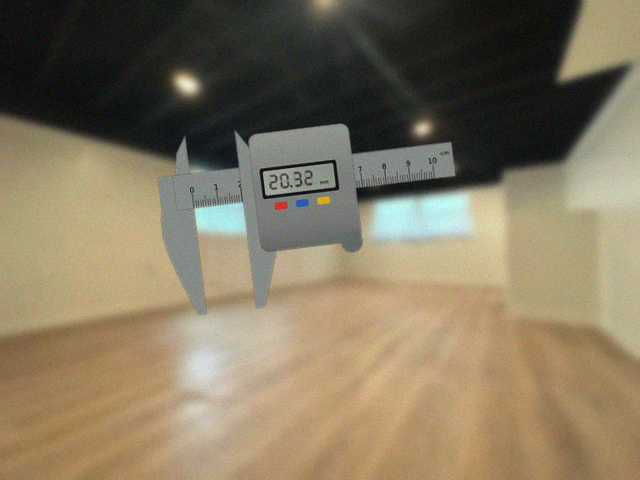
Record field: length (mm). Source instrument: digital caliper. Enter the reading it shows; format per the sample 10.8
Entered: 20.32
